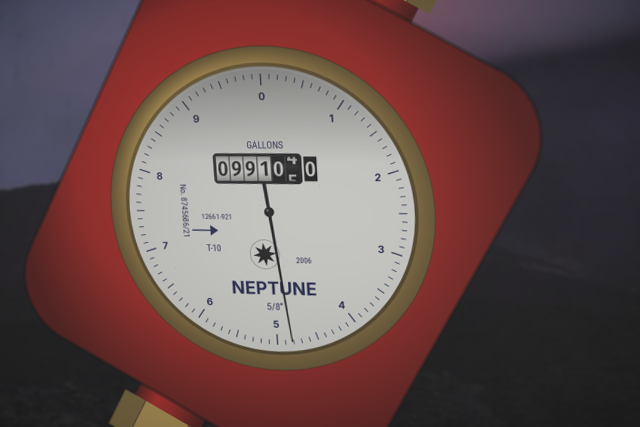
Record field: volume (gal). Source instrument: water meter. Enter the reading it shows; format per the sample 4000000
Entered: 991044.8
